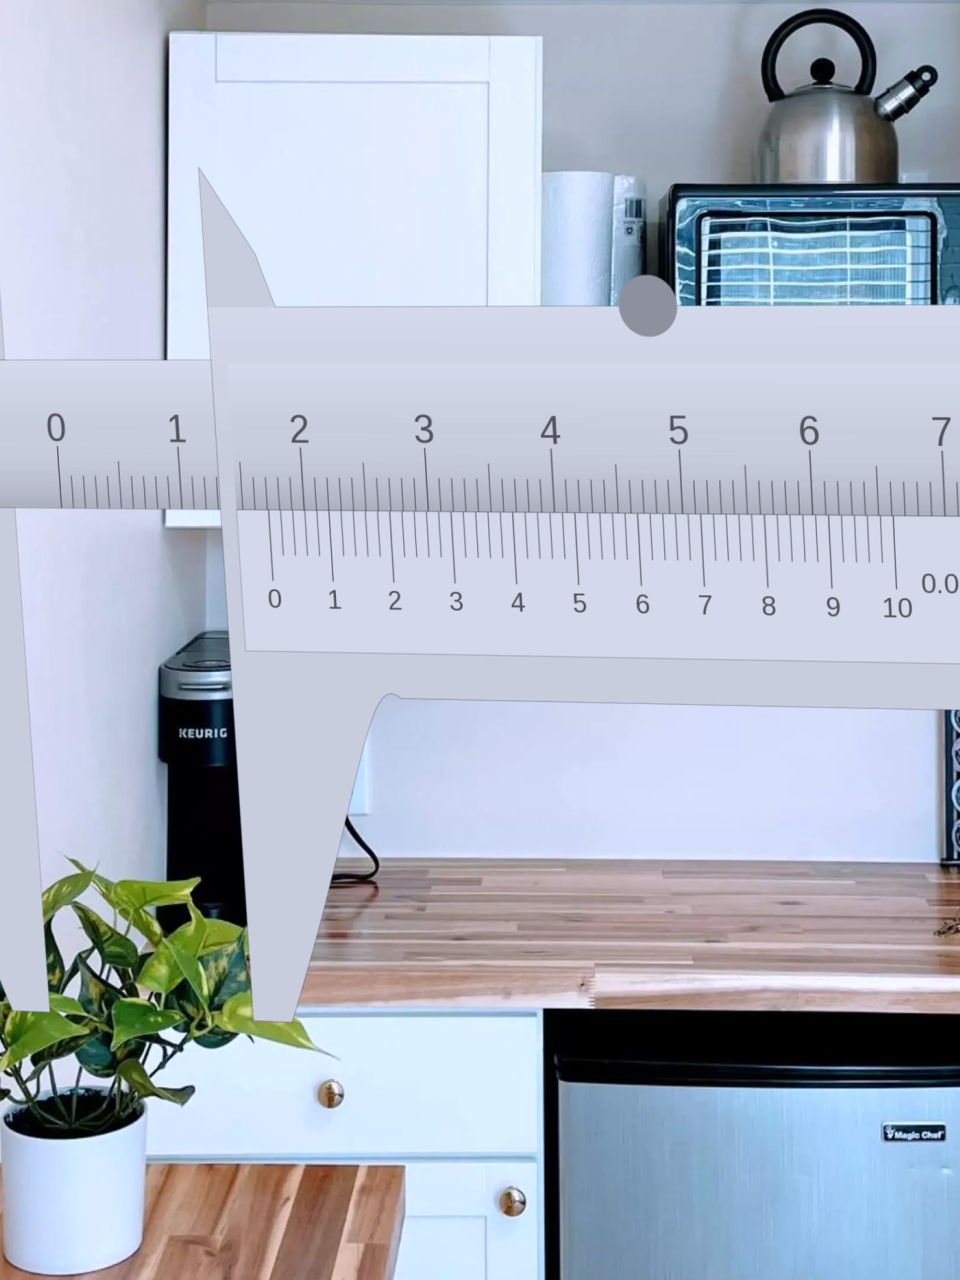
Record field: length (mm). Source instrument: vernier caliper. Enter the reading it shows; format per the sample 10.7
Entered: 17.1
